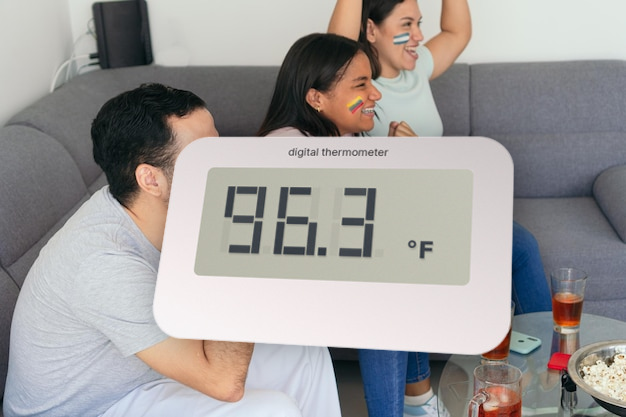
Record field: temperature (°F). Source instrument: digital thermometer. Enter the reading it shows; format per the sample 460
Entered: 96.3
